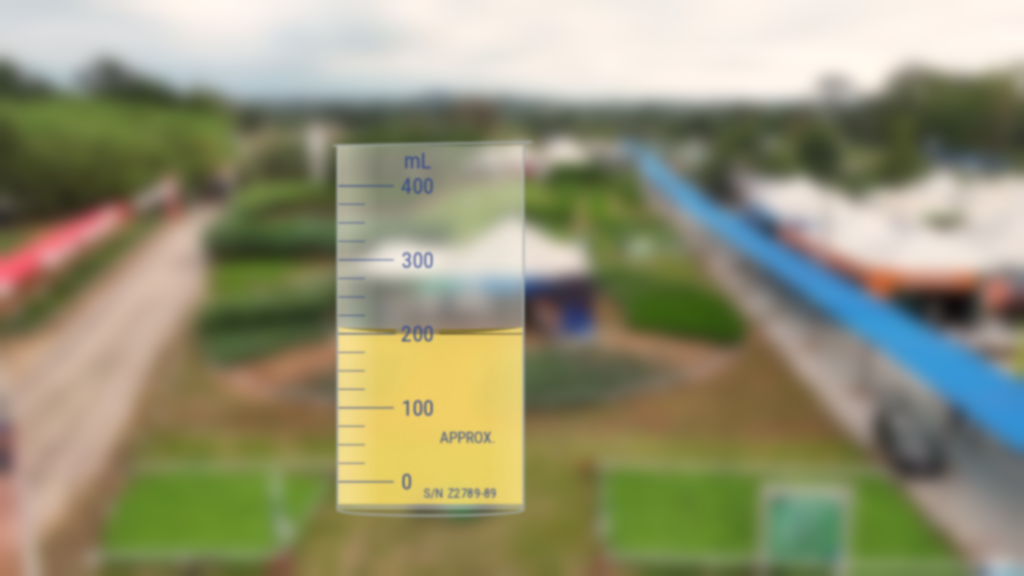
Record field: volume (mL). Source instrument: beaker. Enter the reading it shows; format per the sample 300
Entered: 200
